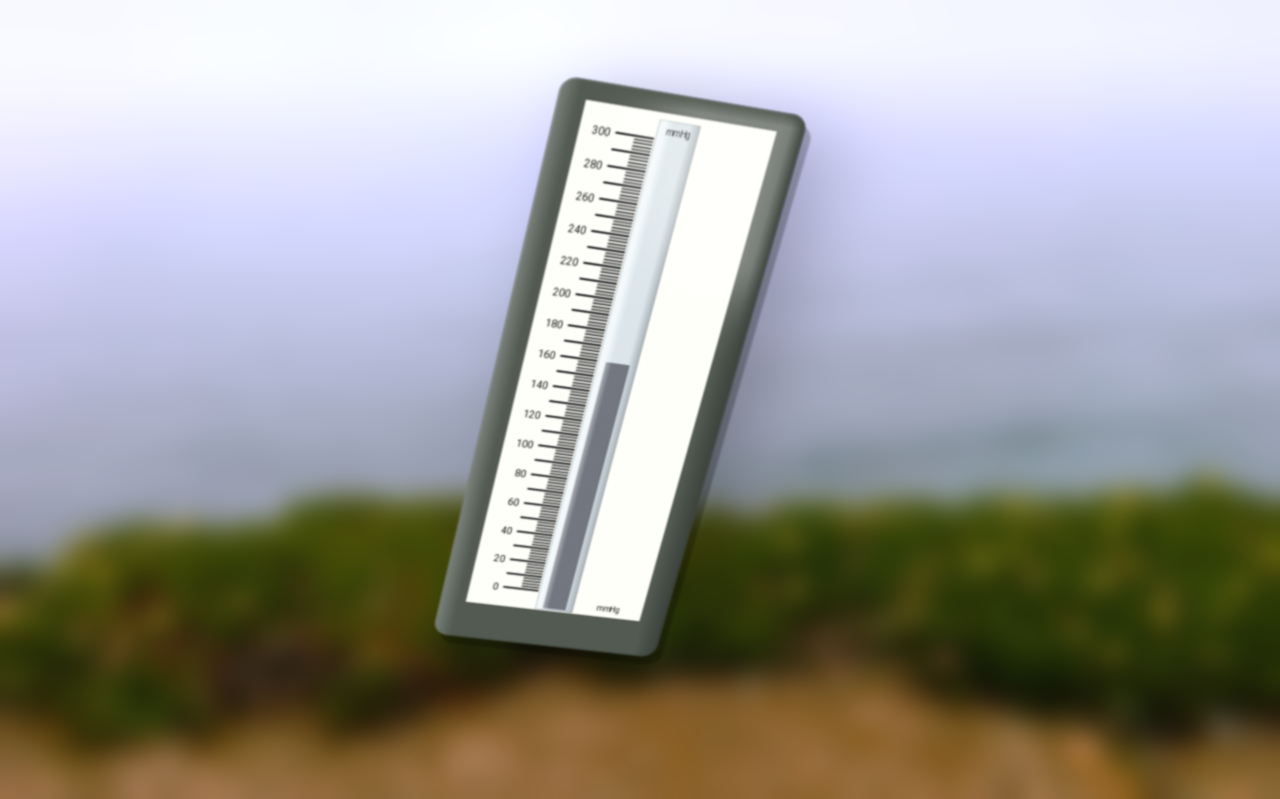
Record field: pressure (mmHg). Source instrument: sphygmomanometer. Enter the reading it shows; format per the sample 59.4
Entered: 160
